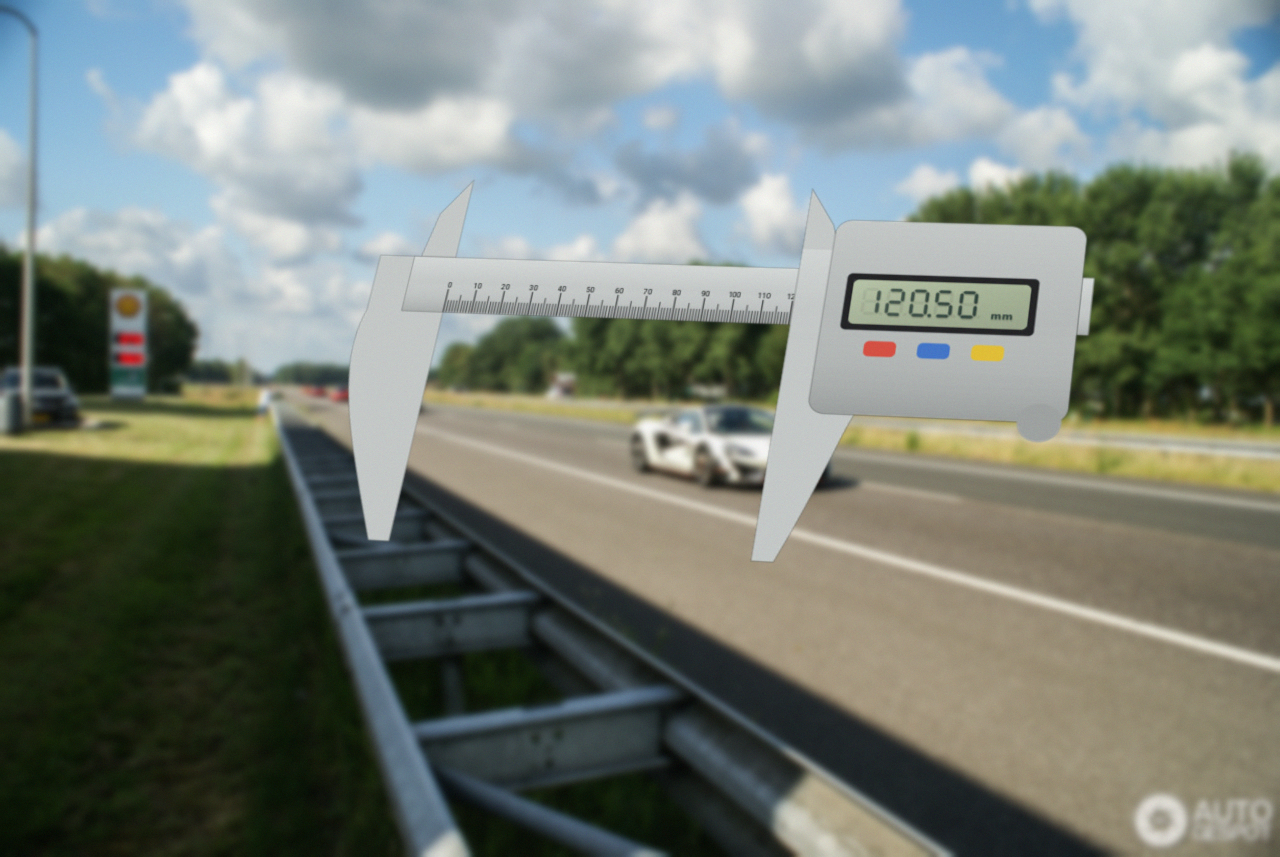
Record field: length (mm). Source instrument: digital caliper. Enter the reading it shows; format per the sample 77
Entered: 120.50
